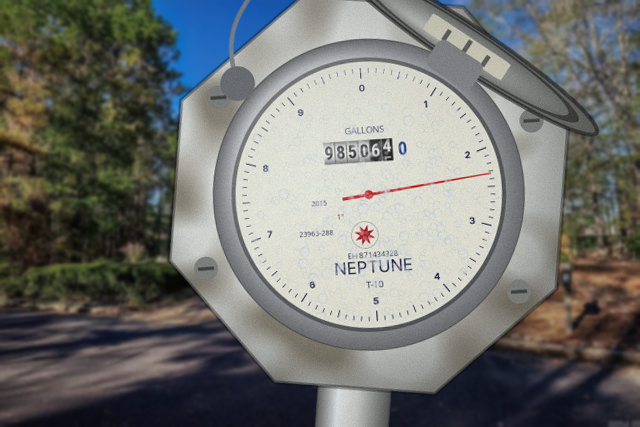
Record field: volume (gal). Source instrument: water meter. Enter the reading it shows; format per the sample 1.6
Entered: 9850642.3
